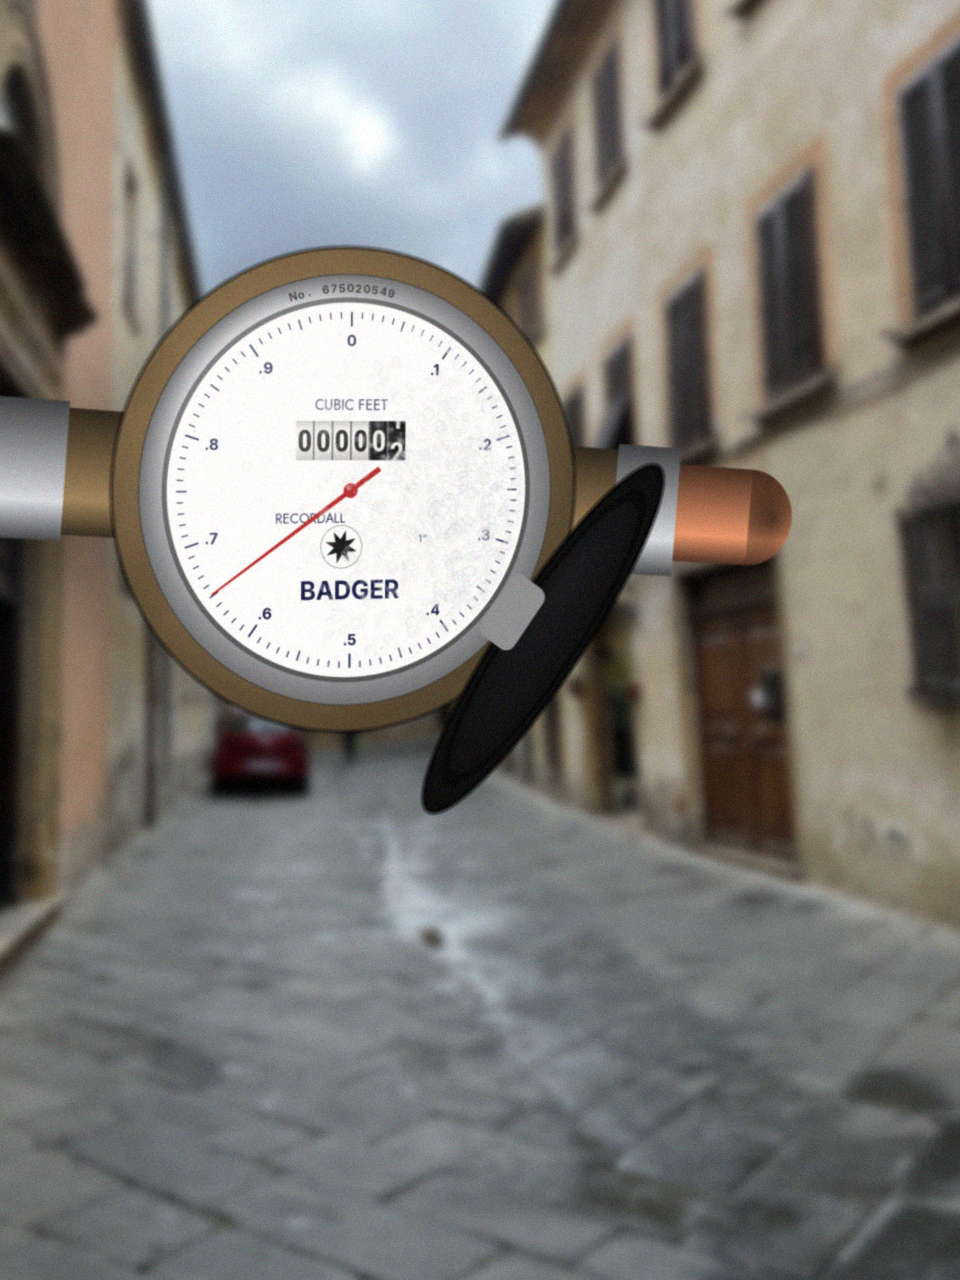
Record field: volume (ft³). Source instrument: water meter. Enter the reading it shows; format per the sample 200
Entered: 1.65
